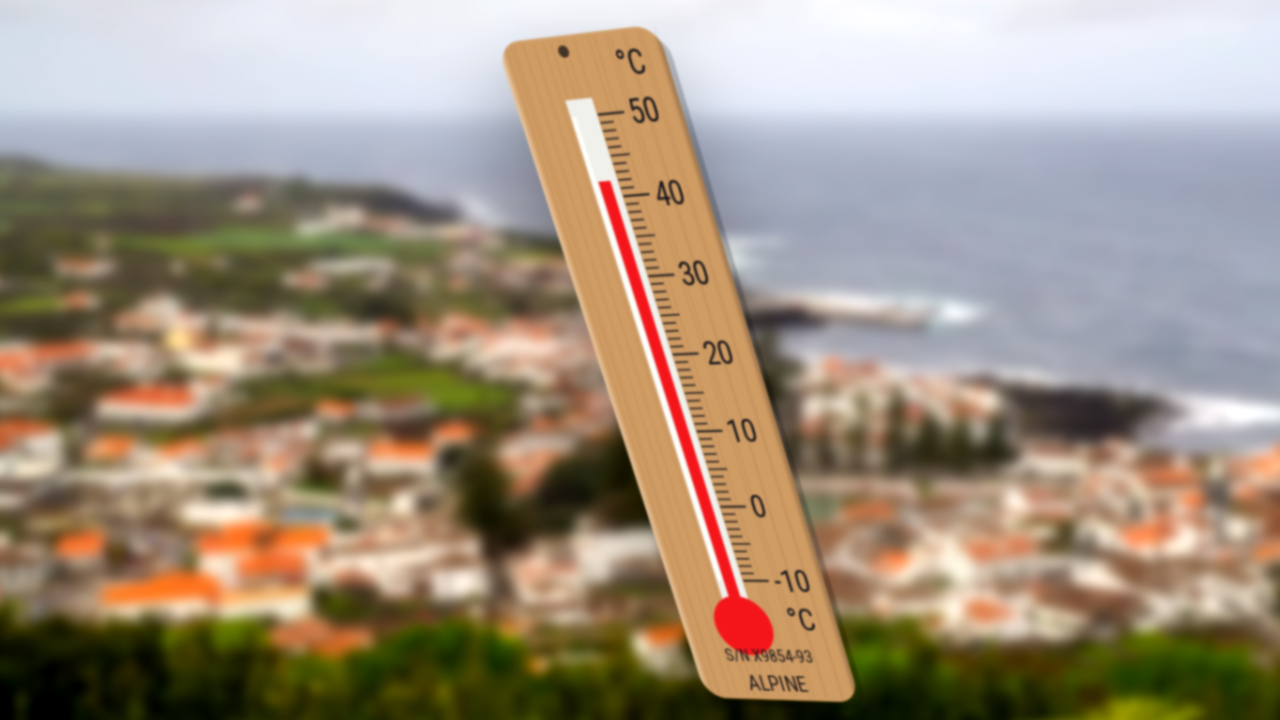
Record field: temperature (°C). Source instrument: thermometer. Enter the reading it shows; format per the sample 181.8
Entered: 42
